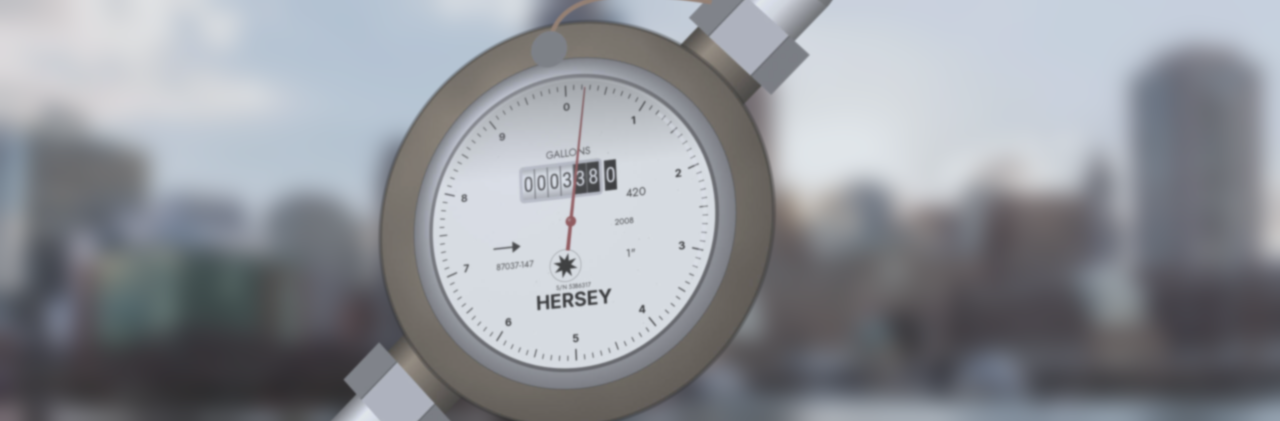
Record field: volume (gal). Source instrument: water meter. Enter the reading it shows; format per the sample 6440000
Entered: 3380.2
